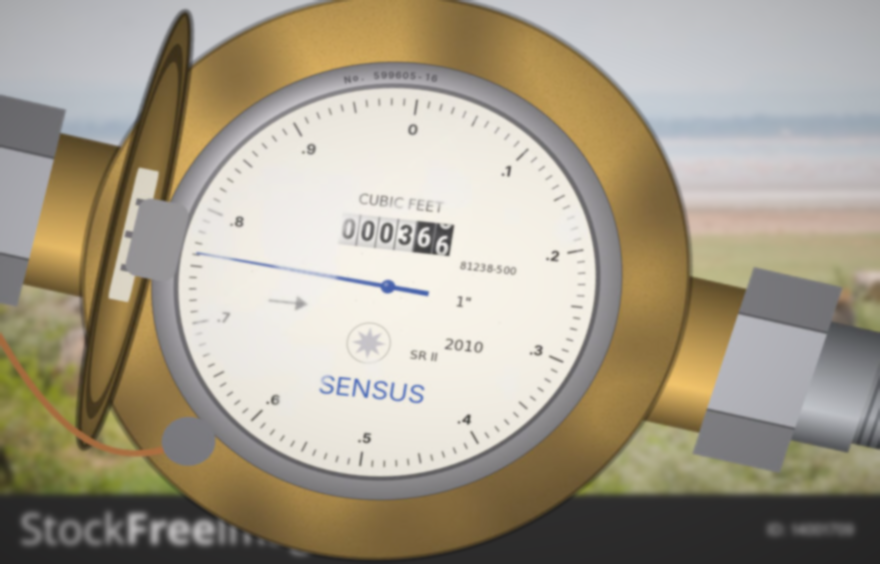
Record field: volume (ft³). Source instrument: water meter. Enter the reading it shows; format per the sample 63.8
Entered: 365.76
